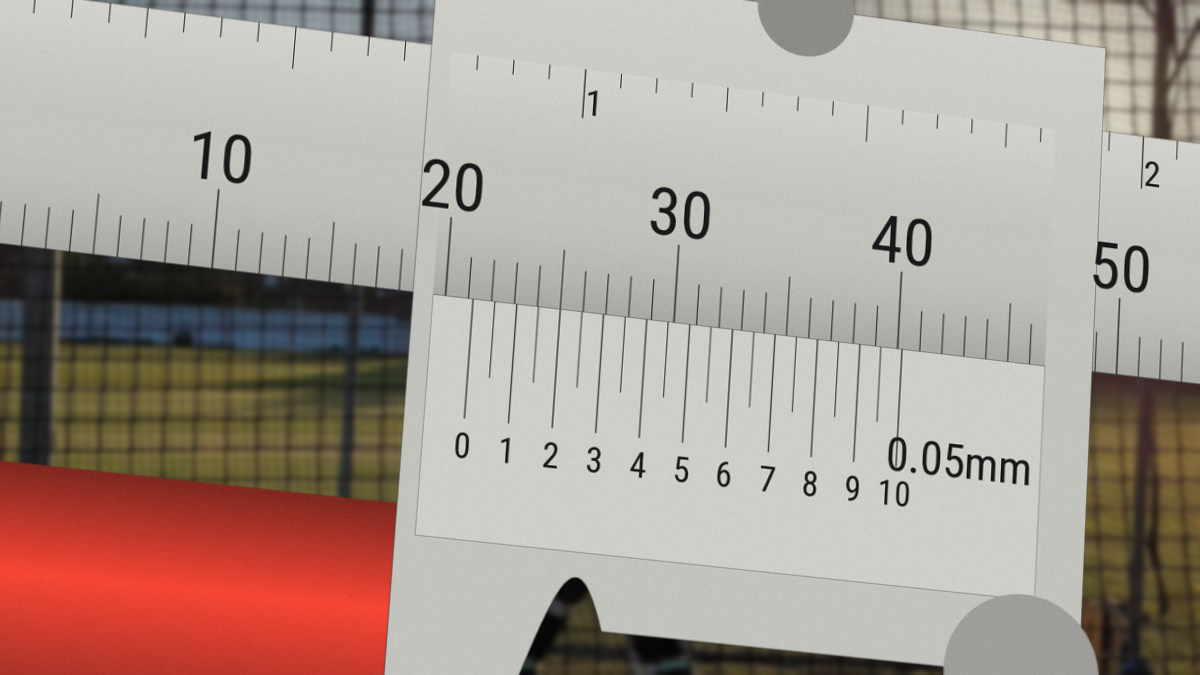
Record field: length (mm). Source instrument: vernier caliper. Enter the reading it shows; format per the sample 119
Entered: 21.2
